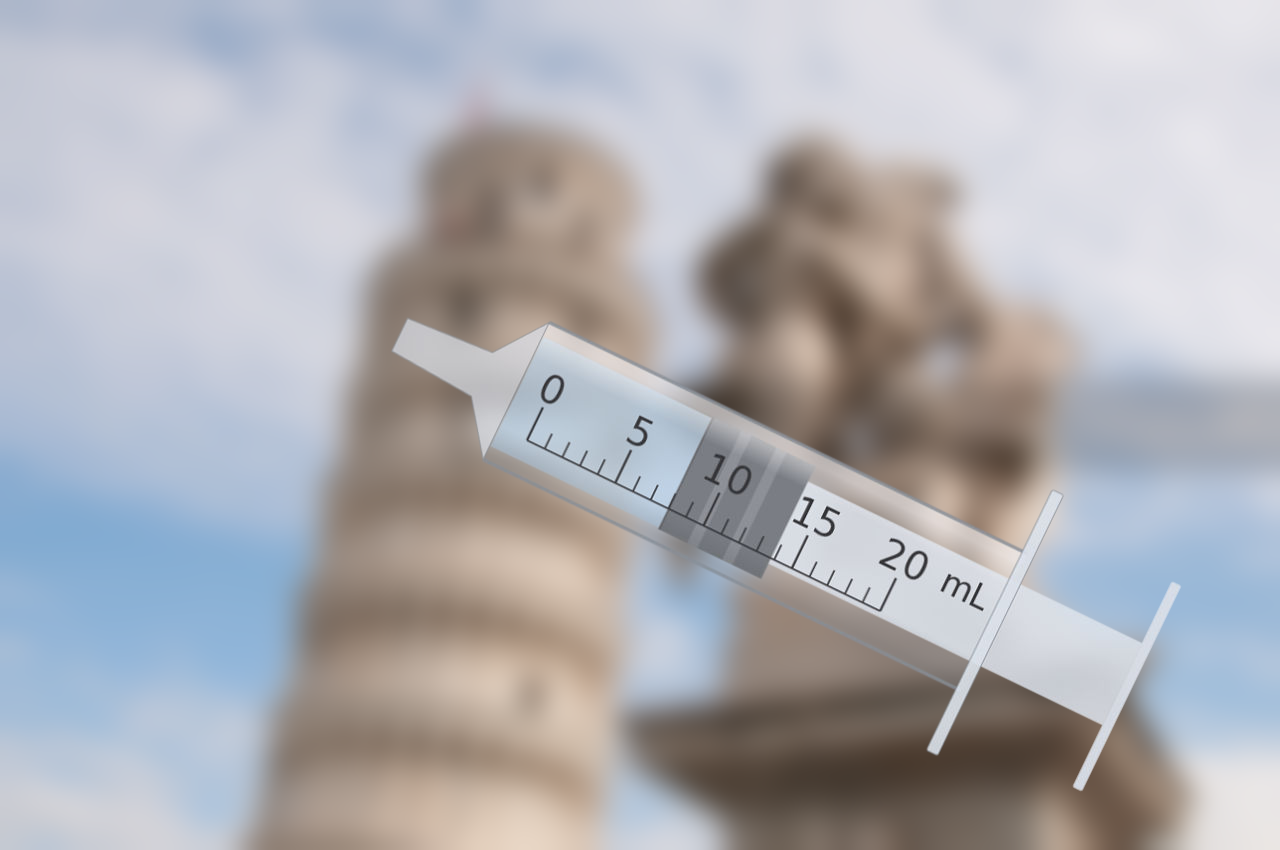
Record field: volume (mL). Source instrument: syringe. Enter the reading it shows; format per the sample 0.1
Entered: 8
